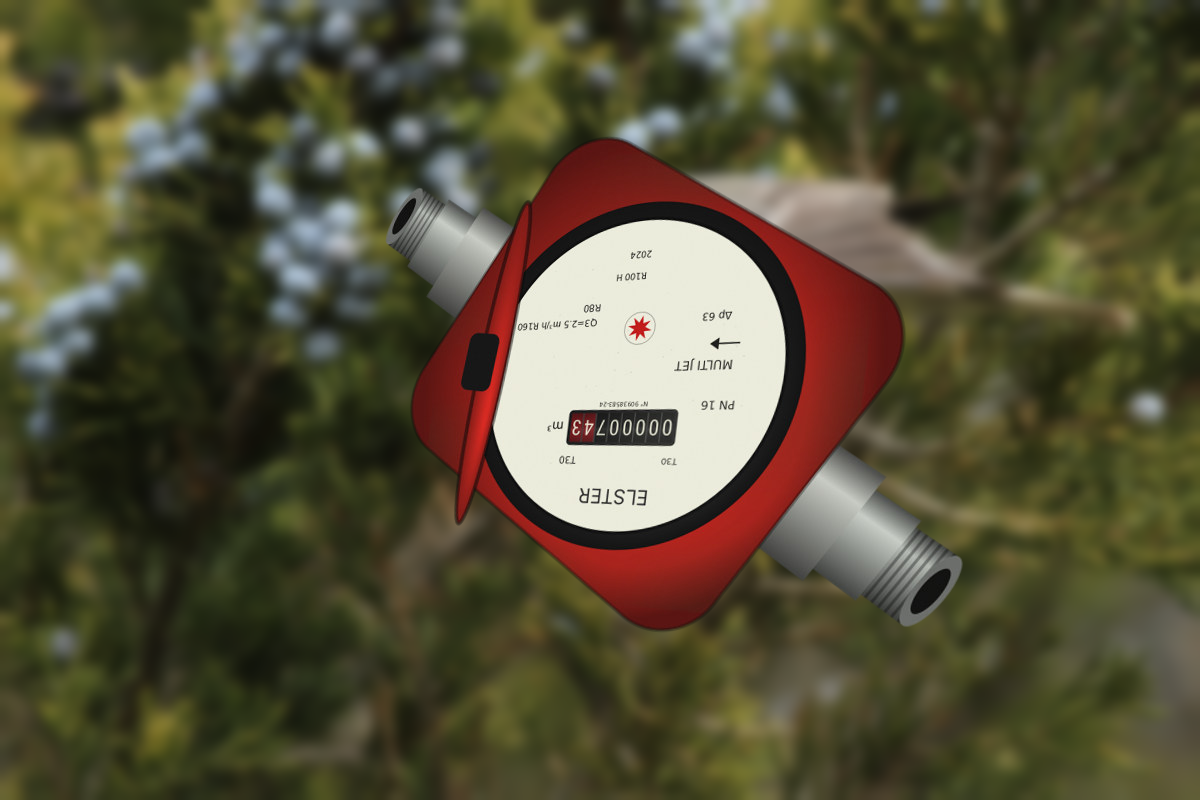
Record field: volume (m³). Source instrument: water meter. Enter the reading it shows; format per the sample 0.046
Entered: 7.43
